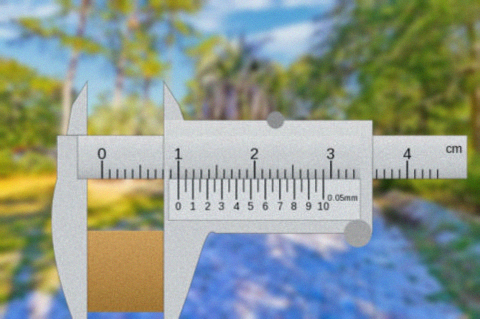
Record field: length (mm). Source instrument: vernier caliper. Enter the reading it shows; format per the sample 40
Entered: 10.0
